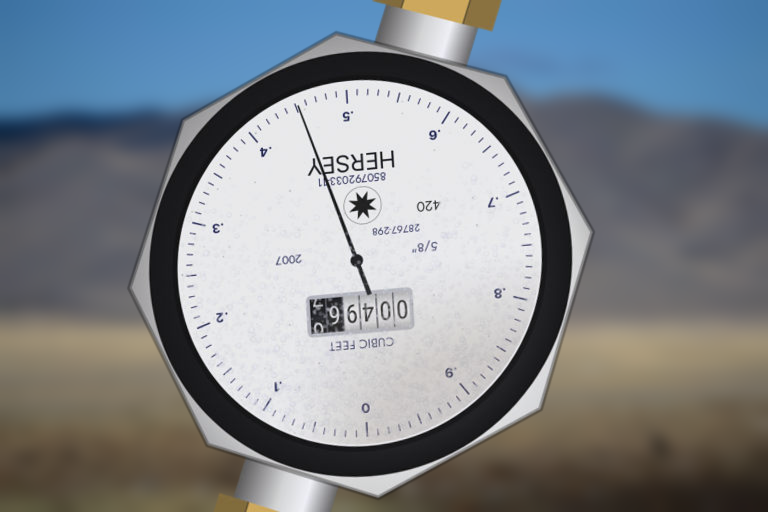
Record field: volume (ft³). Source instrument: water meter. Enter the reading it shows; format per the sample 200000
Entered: 4966.45
